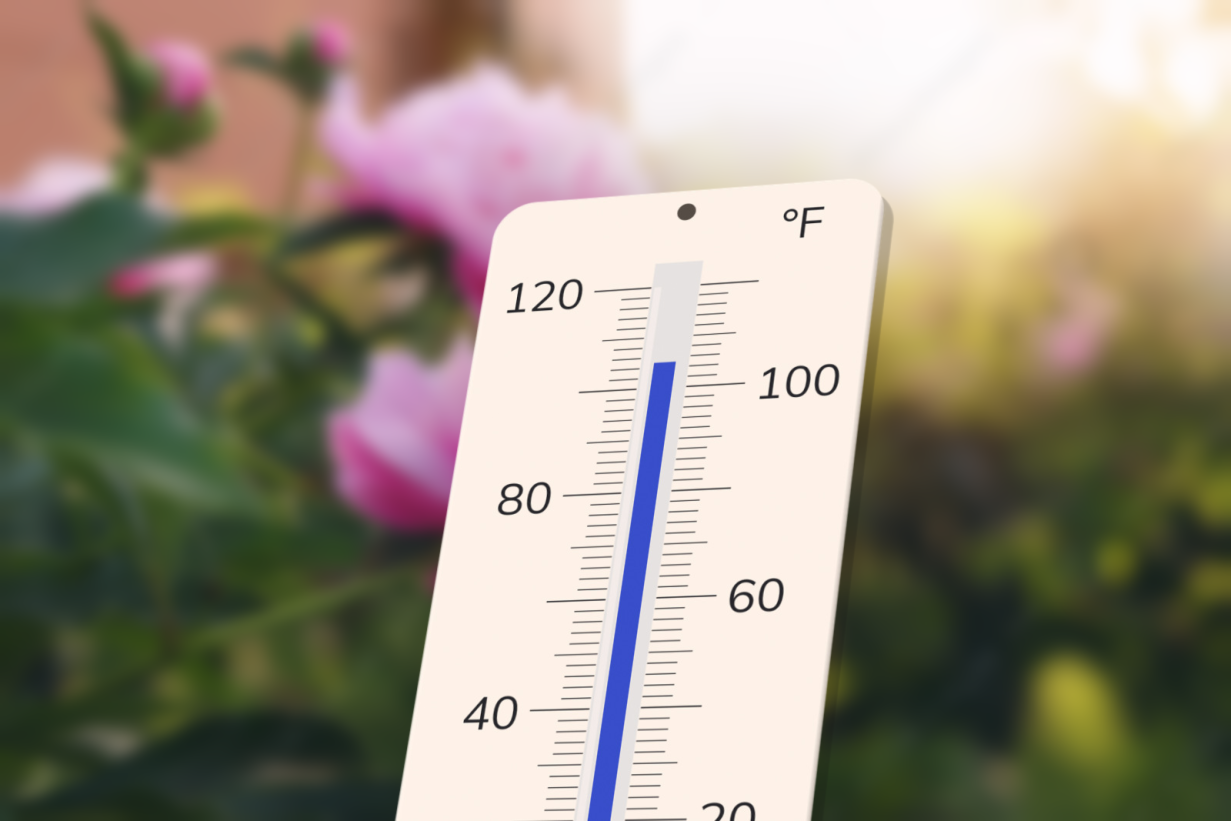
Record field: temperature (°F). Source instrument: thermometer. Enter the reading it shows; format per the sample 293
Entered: 105
